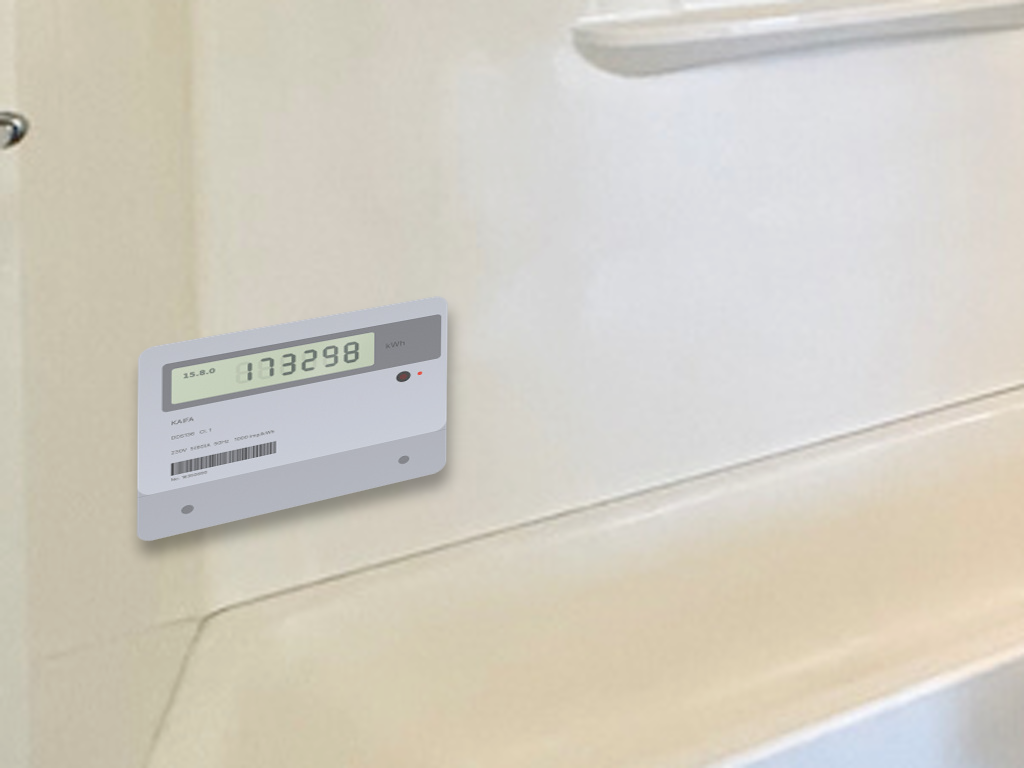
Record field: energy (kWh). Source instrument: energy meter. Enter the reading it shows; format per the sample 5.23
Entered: 173298
